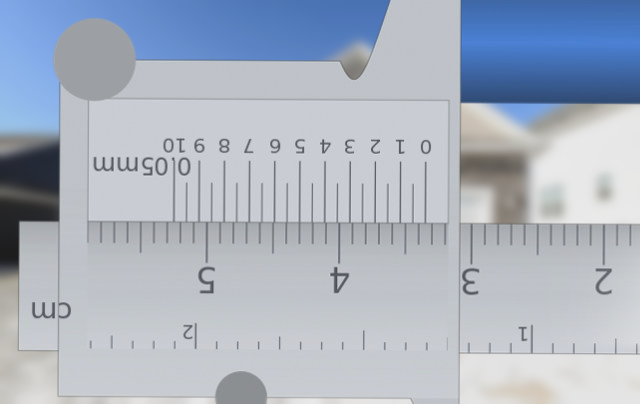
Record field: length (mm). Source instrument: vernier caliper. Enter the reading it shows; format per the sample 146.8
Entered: 33.5
